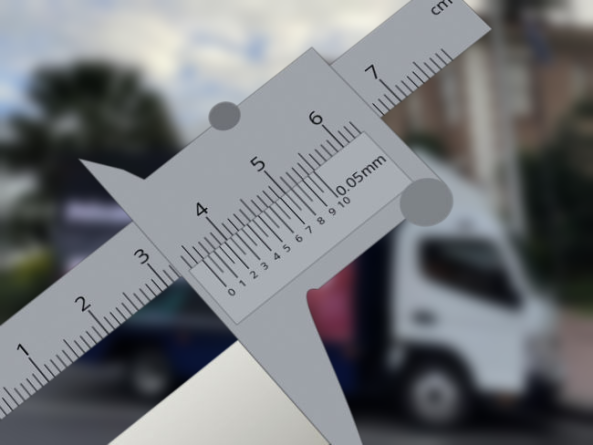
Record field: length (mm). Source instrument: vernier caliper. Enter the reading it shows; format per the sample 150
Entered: 35.8
